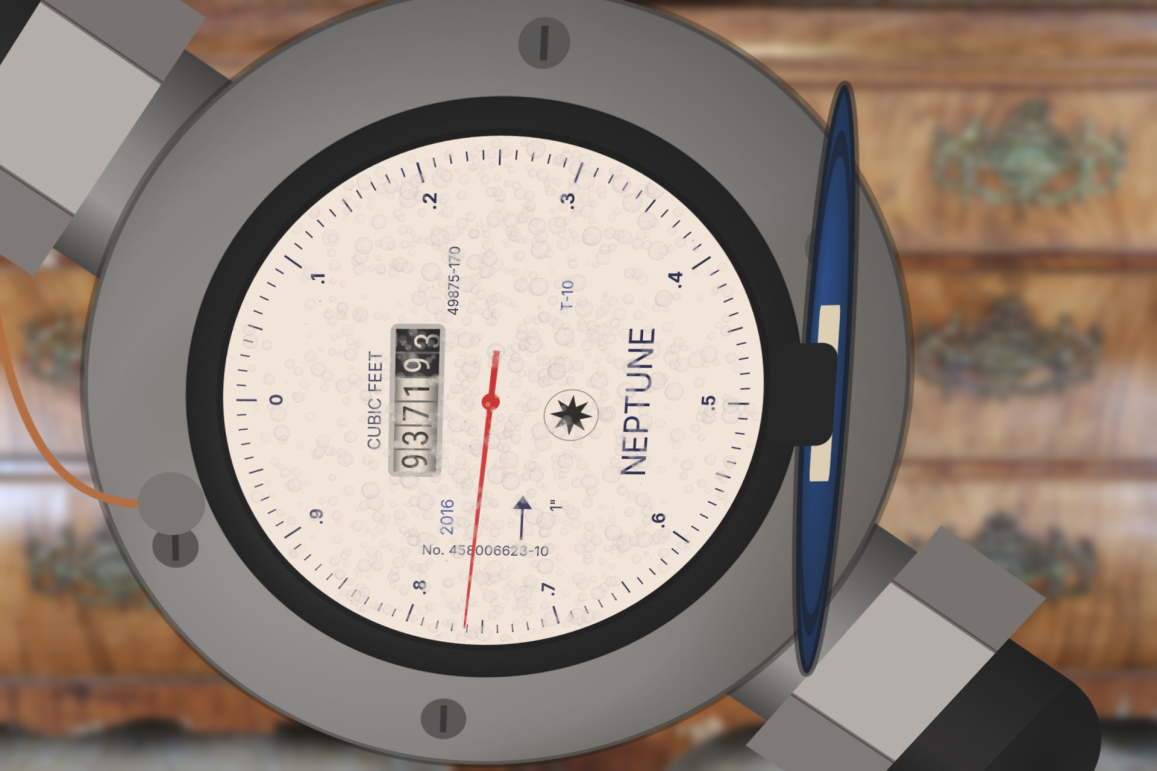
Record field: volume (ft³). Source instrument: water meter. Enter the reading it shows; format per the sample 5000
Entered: 937192.76
